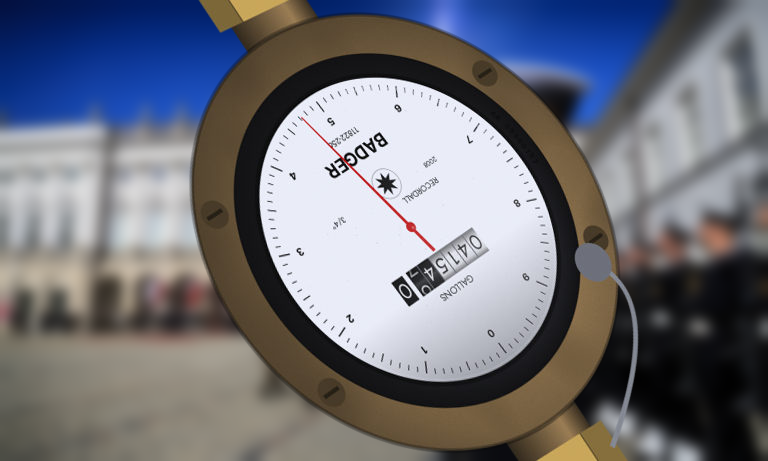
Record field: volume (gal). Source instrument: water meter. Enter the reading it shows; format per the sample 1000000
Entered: 415464.7
